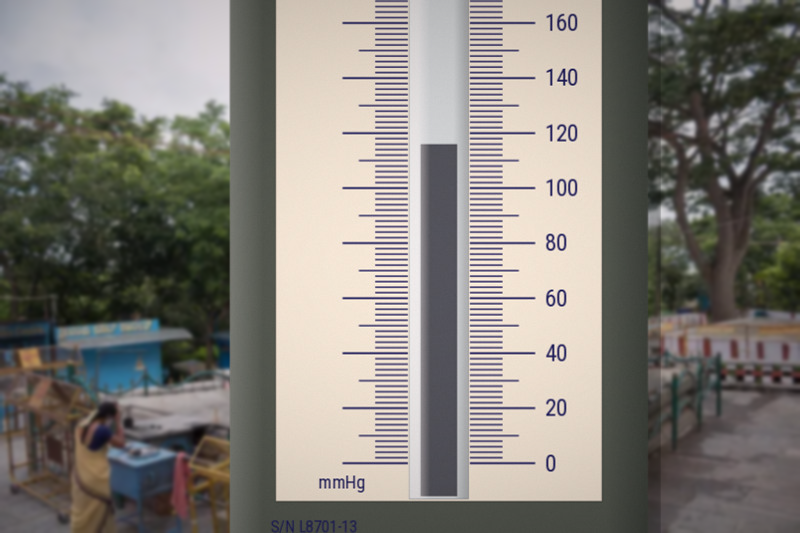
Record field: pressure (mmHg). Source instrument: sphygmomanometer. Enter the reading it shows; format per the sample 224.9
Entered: 116
